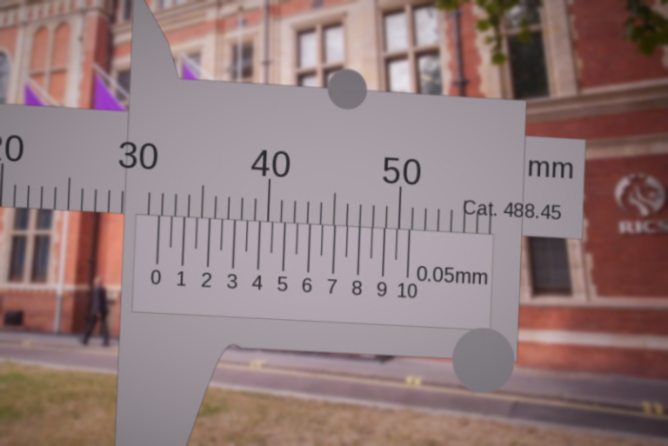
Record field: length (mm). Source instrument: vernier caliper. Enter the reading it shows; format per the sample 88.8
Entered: 31.8
